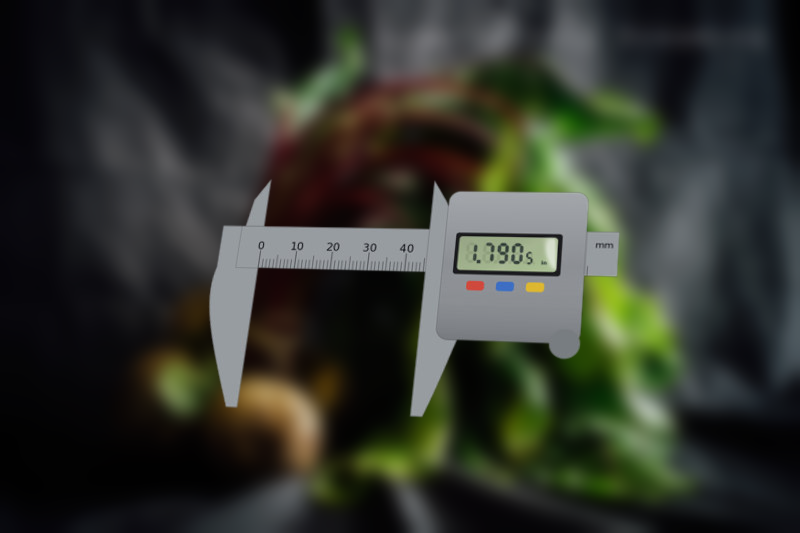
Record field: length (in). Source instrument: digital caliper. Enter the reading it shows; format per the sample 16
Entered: 1.7905
